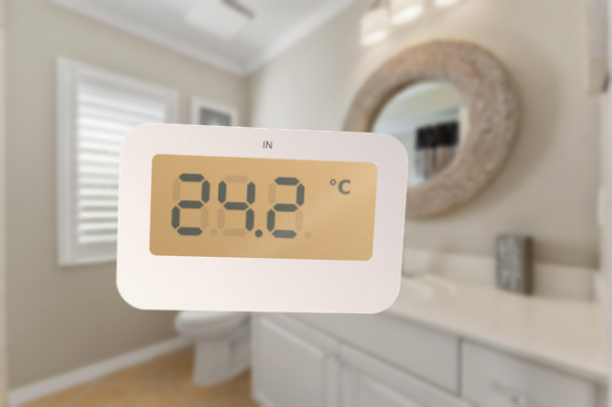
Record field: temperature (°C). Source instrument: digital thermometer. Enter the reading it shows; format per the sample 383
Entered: 24.2
